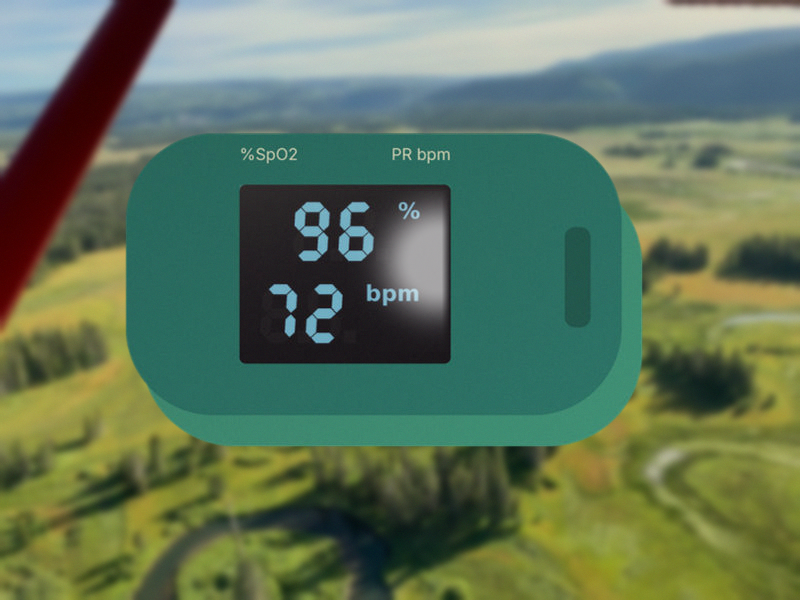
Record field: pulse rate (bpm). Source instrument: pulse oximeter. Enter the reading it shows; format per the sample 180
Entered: 72
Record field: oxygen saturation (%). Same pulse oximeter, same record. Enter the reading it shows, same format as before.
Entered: 96
